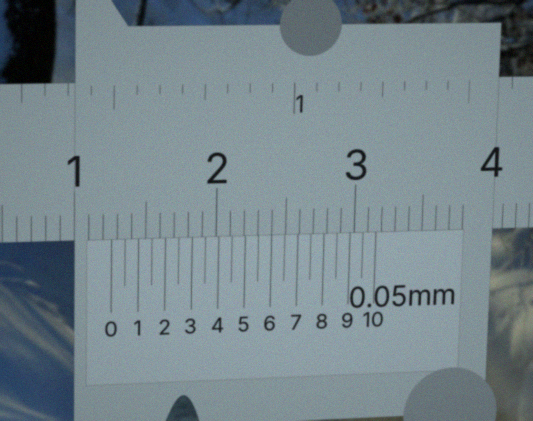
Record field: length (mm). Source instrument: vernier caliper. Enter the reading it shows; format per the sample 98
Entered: 12.6
